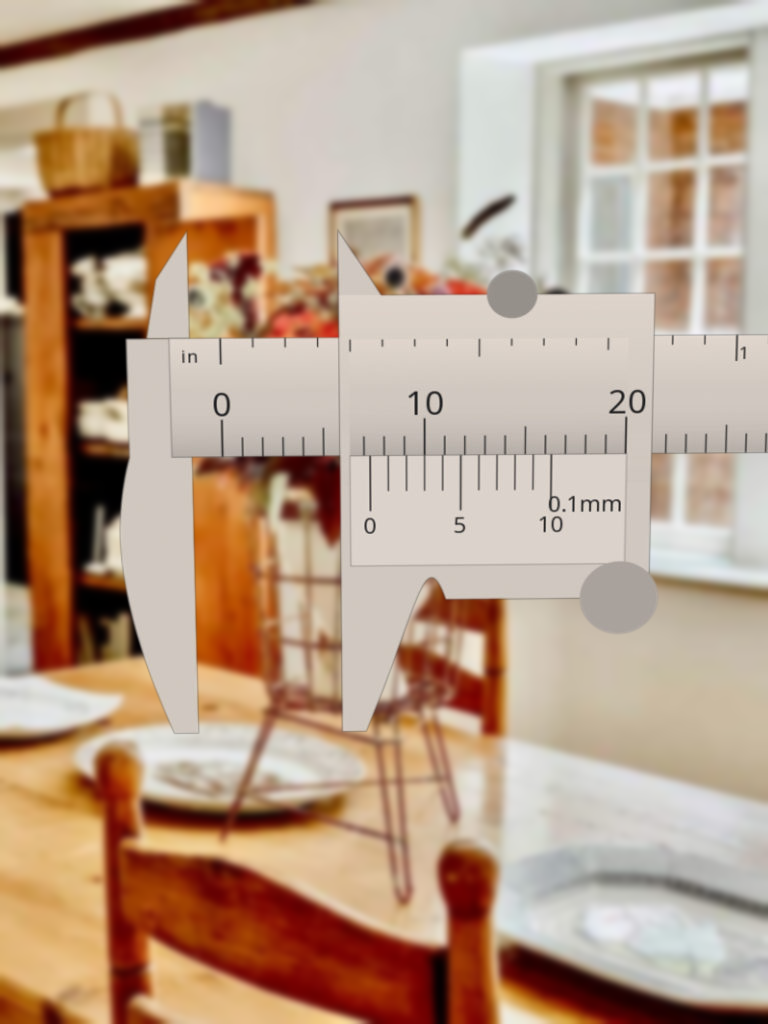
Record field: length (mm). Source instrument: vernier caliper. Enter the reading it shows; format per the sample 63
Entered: 7.3
